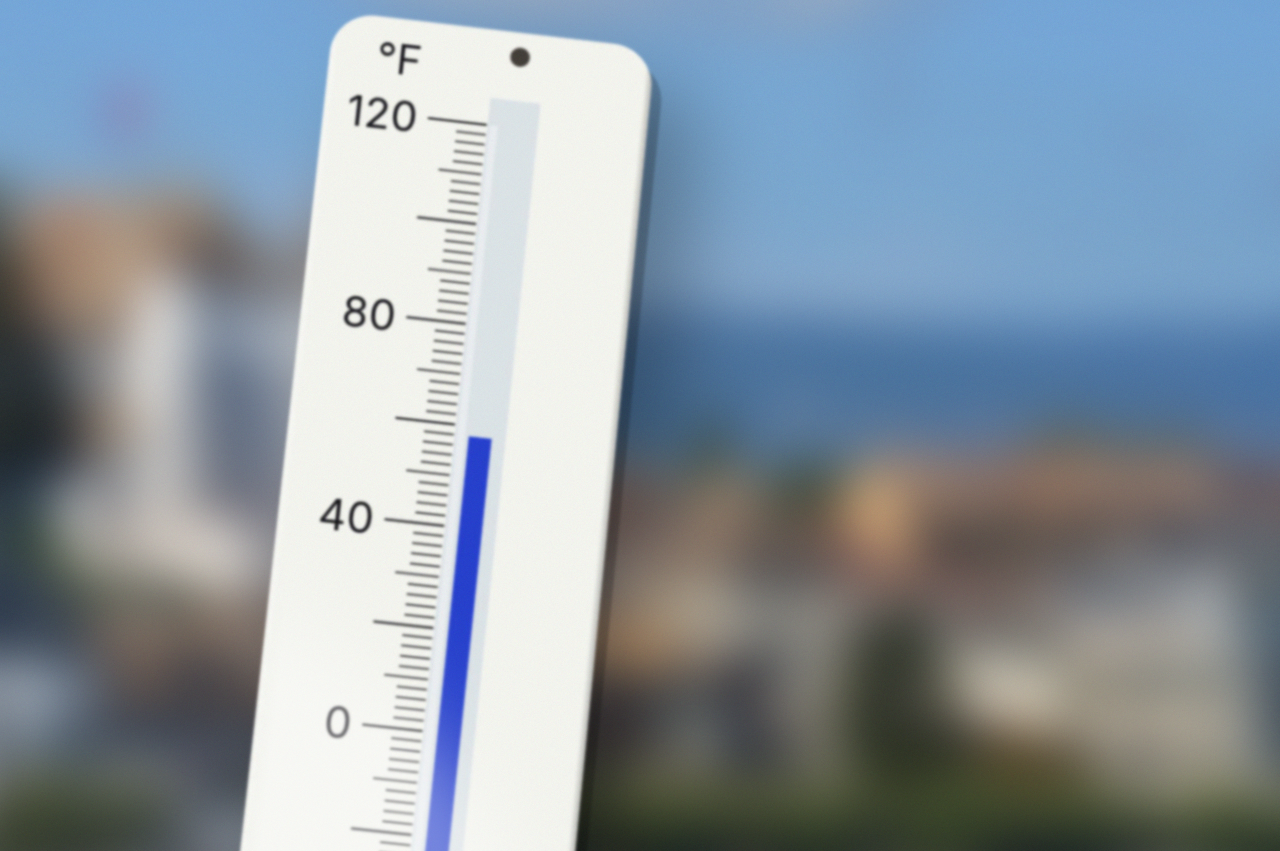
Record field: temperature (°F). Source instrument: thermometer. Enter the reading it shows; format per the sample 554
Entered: 58
